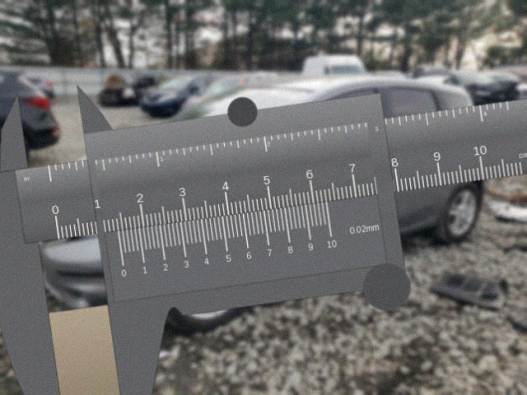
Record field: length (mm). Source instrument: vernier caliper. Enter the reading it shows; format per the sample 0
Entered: 14.0
